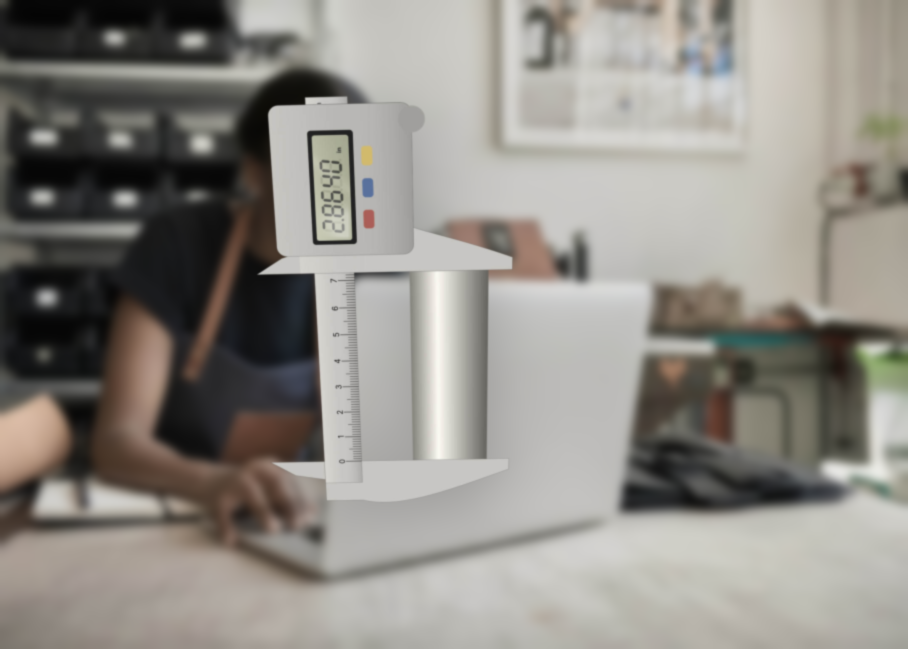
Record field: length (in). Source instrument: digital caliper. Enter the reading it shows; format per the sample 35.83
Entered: 2.8640
